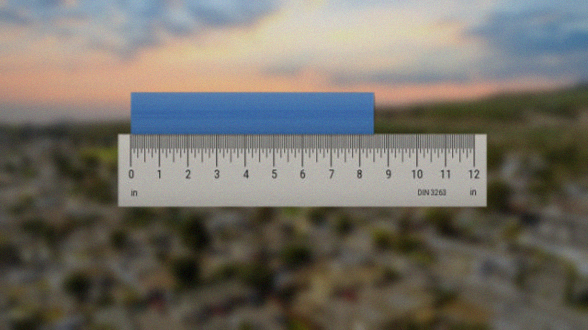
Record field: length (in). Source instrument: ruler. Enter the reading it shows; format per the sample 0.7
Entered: 8.5
